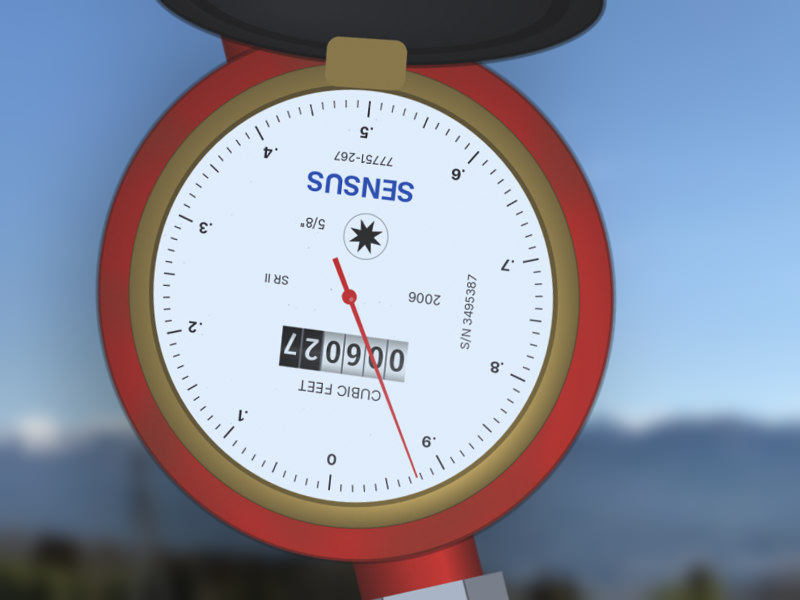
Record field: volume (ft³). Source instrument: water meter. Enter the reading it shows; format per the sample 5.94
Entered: 6026.92
